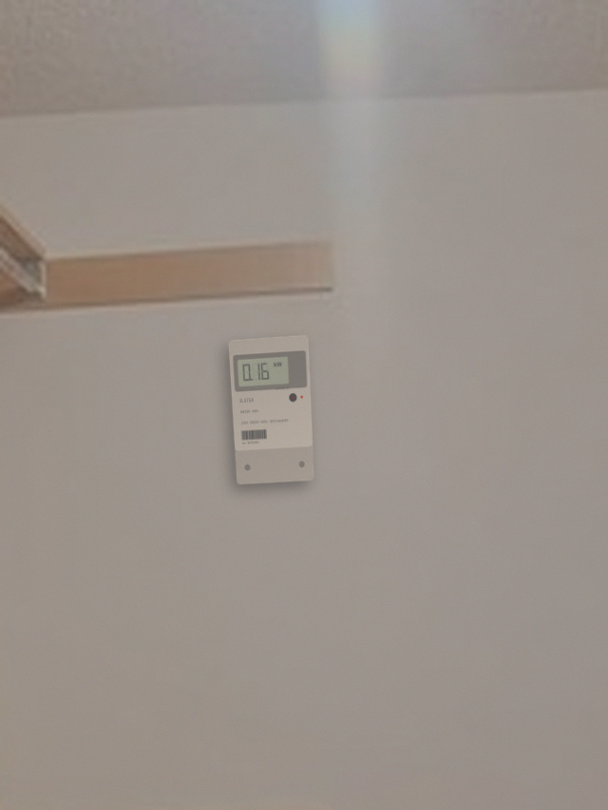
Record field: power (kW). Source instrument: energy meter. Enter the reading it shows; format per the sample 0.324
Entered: 0.16
